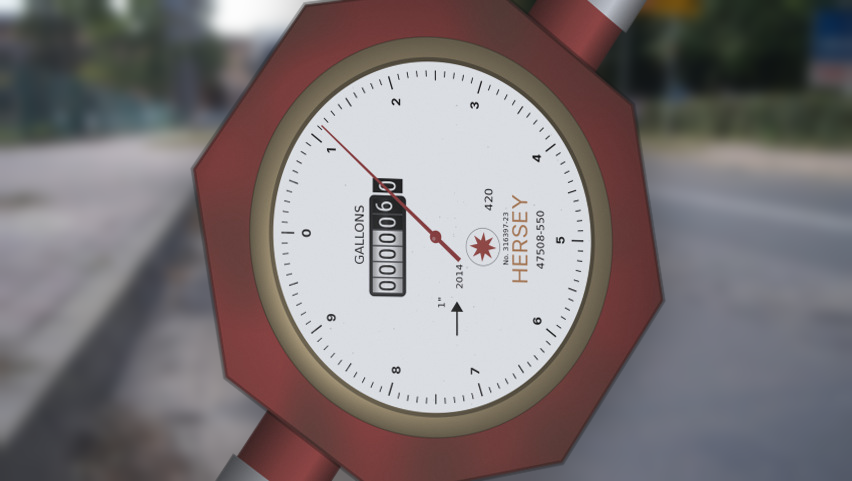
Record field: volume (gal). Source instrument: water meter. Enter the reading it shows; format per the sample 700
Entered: 61.1
